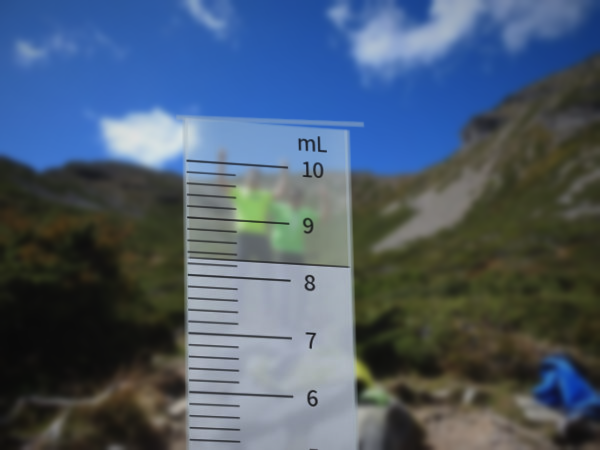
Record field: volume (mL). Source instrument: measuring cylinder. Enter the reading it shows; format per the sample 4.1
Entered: 8.3
